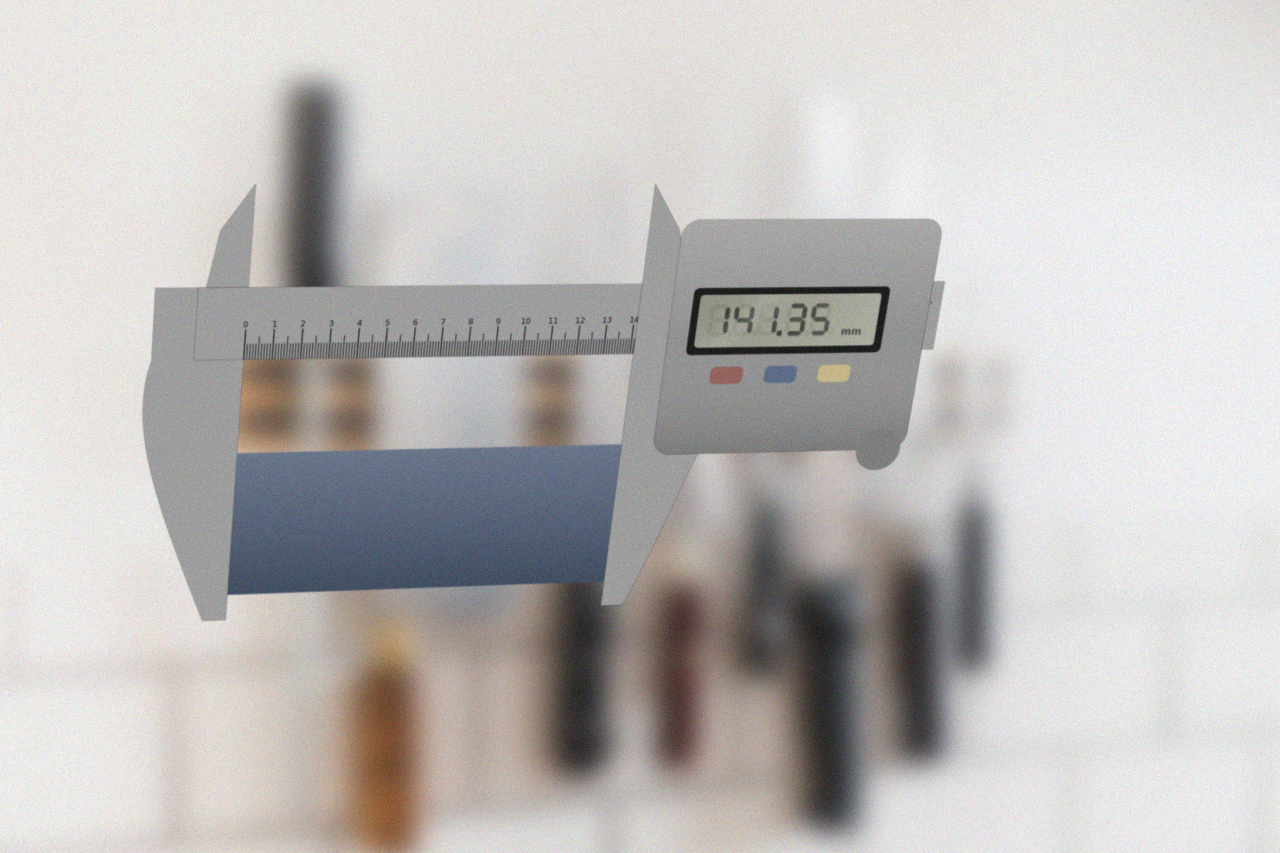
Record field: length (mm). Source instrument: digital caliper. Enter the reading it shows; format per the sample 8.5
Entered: 141.35
